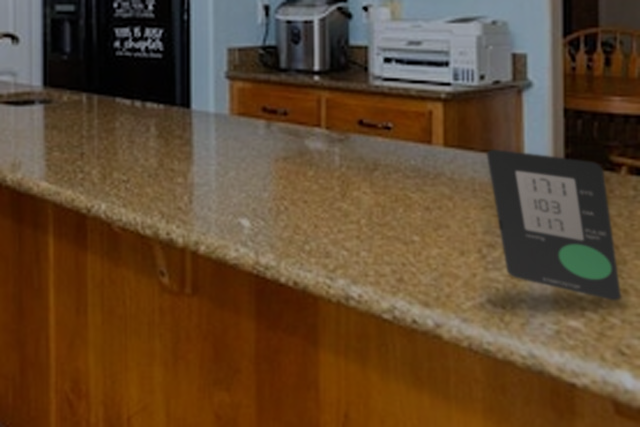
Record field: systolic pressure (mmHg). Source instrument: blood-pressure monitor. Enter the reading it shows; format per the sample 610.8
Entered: 171
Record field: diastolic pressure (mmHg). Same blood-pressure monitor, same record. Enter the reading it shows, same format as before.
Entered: 103
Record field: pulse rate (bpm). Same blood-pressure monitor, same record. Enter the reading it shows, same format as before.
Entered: 117
